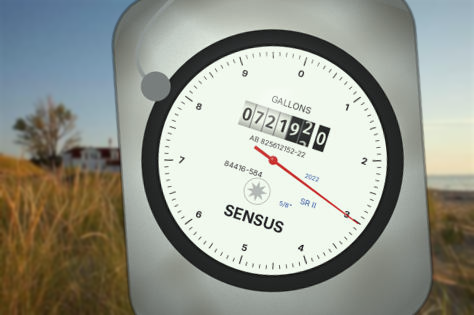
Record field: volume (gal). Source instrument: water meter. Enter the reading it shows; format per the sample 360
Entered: 721923.0
